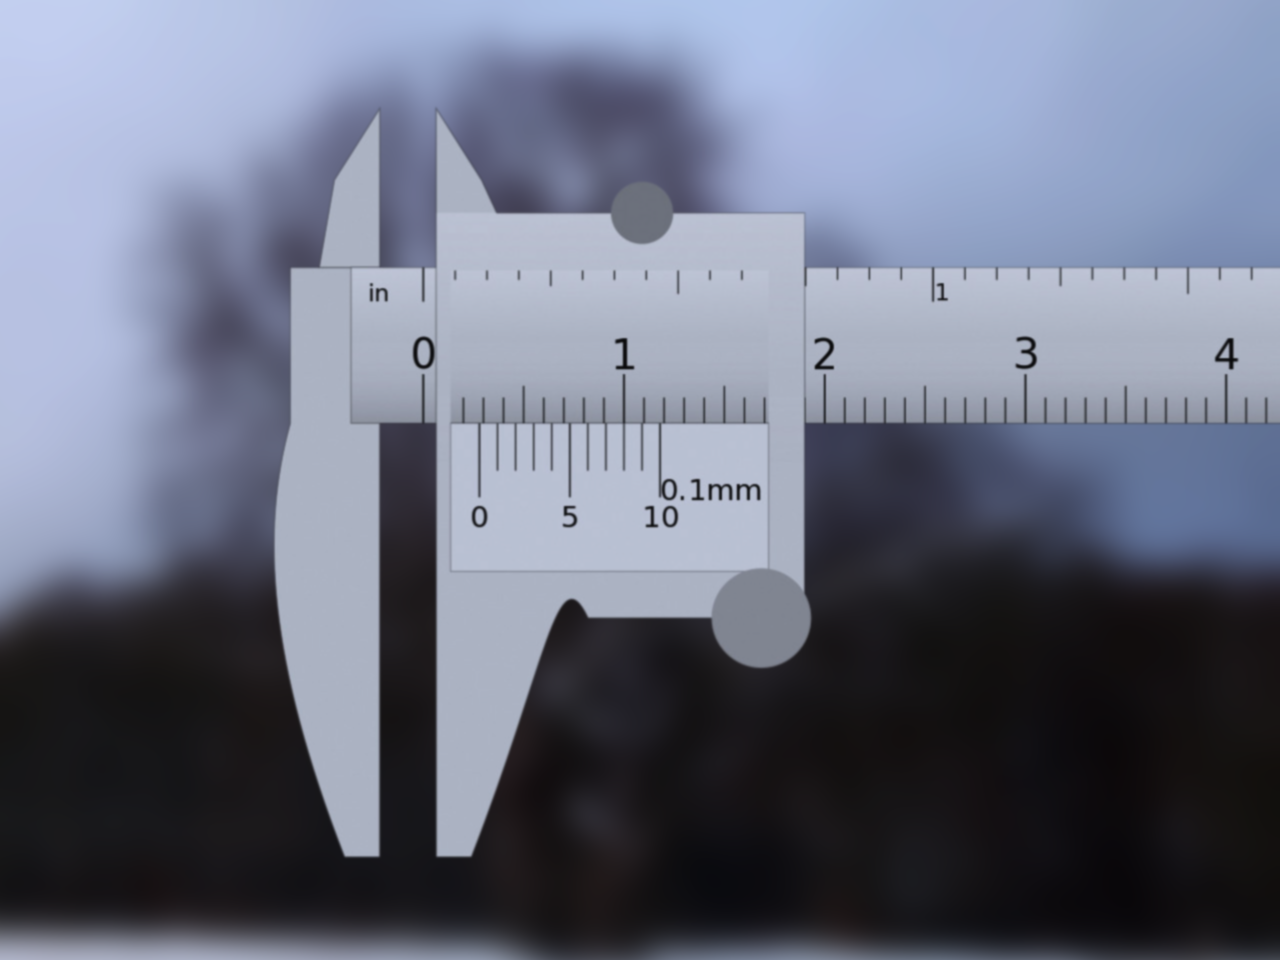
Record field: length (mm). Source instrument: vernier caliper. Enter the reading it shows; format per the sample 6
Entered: 2.8
